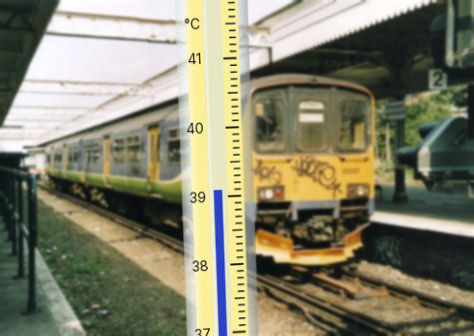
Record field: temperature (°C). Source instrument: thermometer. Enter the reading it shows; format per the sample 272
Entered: 39.1
